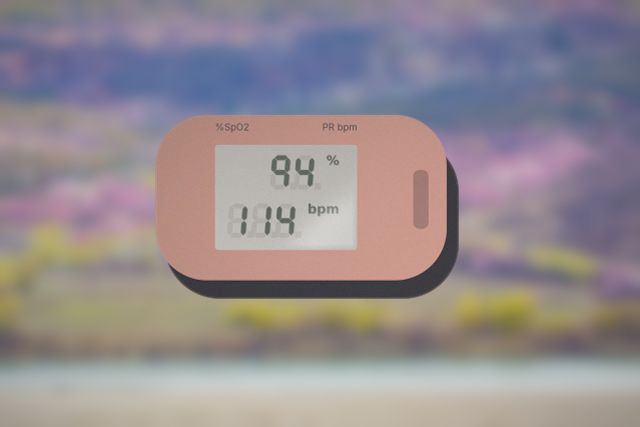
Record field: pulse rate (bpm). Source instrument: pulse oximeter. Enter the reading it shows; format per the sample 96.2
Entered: 114
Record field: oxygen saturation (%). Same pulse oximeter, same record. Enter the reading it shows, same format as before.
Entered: 94
